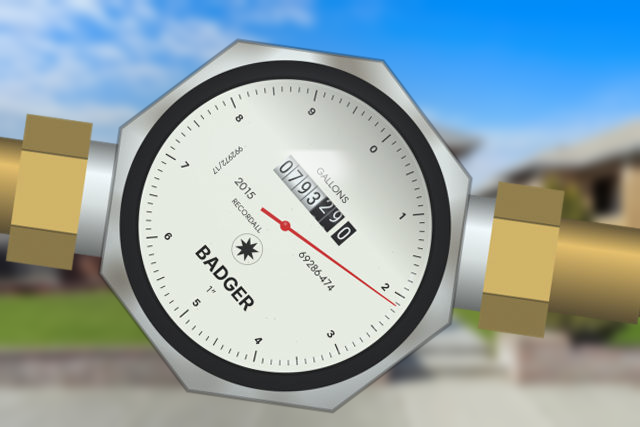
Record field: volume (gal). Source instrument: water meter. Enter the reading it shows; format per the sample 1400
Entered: 793292.1
